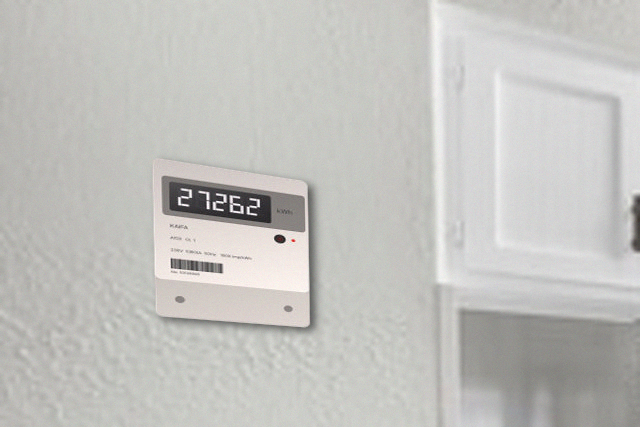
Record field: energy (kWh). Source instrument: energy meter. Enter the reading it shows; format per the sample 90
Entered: 27262
